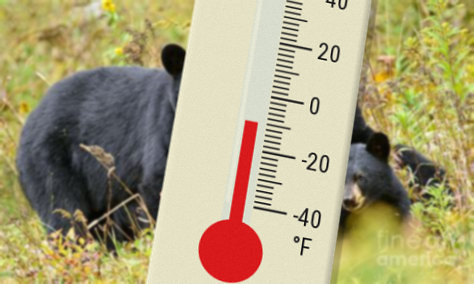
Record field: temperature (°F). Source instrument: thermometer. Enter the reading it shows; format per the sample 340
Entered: -10
